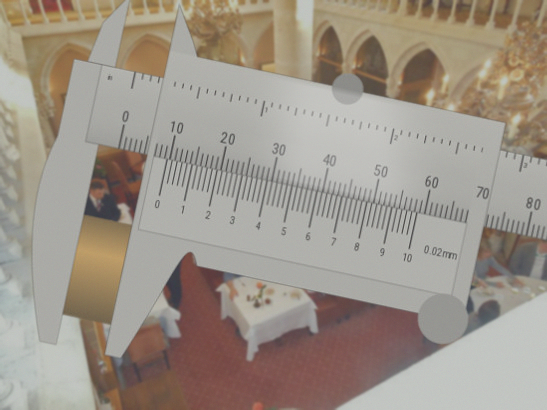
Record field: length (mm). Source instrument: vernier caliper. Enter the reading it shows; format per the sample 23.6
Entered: 9.5
